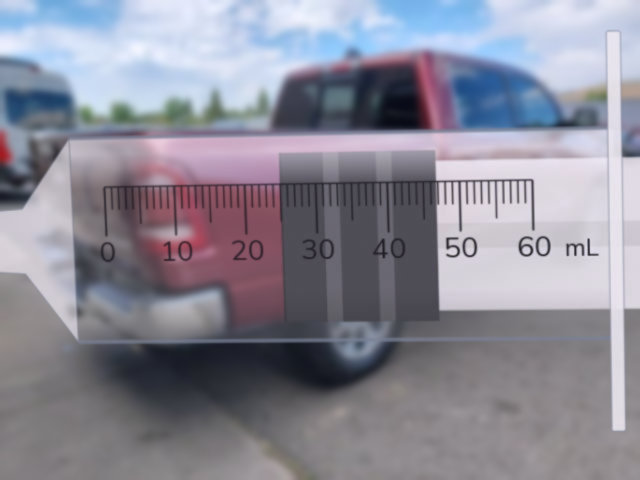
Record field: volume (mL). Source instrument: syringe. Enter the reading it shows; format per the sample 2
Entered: 25
